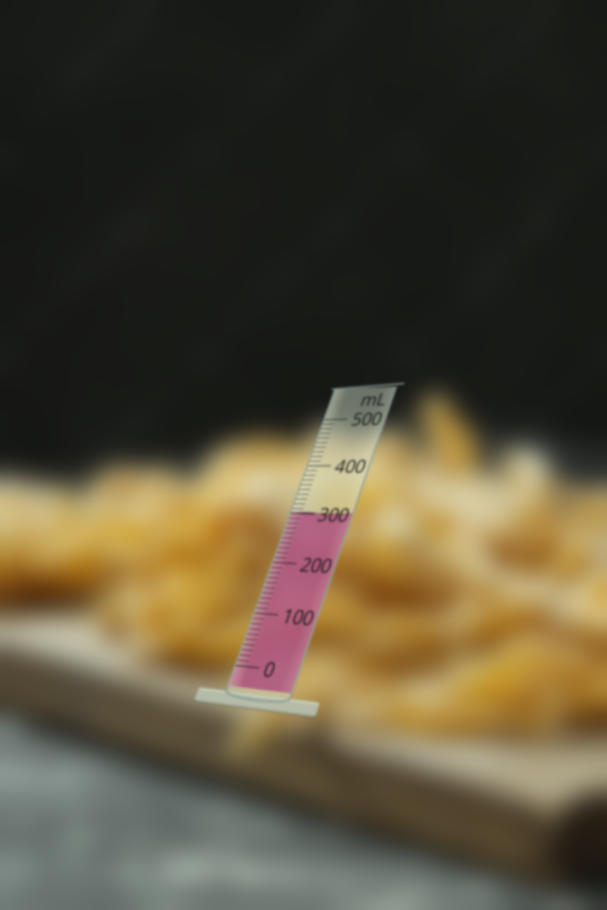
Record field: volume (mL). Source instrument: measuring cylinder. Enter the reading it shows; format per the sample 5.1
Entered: 300
